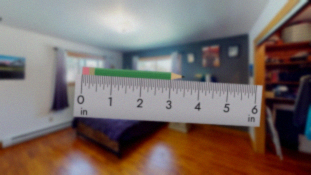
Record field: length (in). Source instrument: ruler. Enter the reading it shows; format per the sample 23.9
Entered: 3.5
